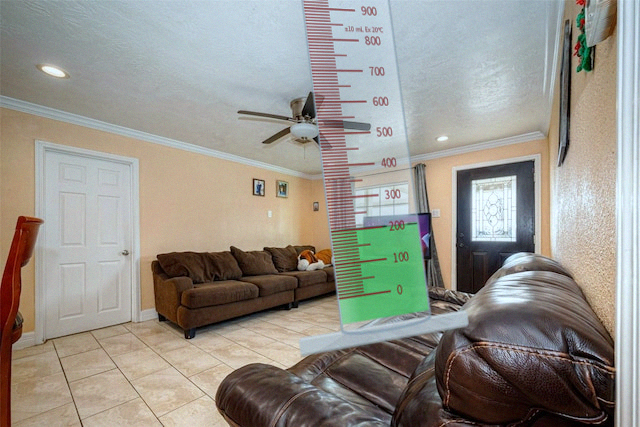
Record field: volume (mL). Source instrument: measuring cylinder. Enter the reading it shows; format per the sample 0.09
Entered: 200
